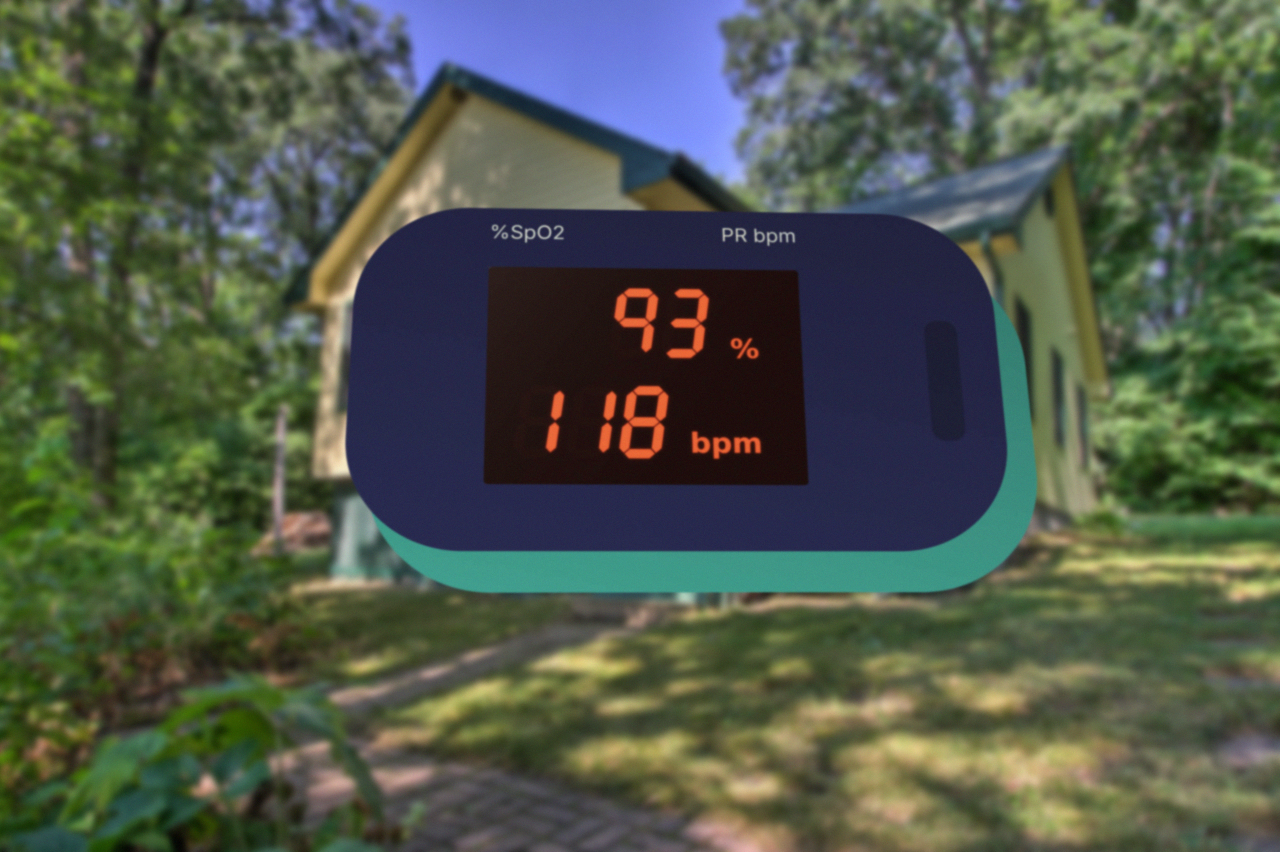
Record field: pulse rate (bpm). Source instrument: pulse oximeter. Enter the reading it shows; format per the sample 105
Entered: 118
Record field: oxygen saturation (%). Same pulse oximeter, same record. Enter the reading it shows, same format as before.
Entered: 93
